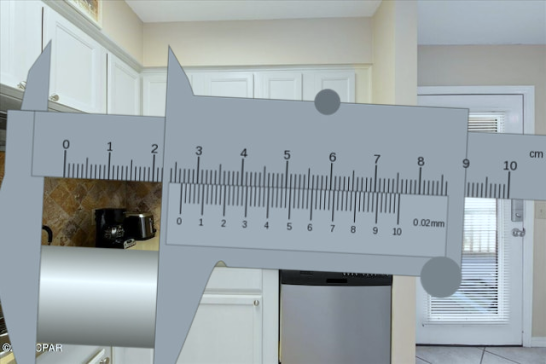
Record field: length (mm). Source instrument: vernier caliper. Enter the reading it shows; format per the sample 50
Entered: 26.5
